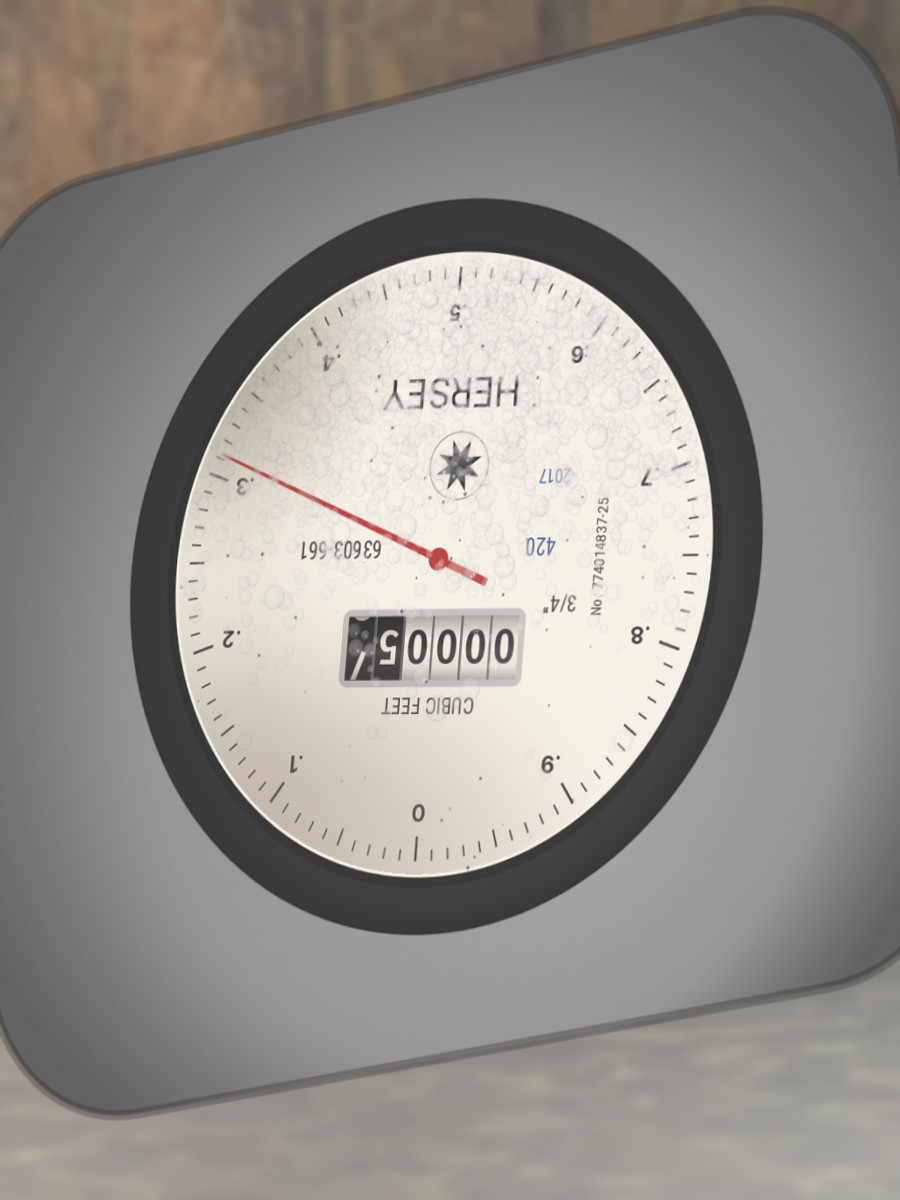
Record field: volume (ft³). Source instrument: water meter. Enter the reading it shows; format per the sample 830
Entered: 57.31
